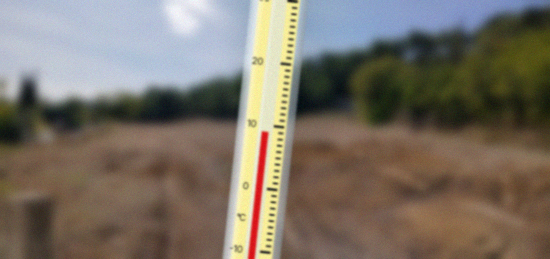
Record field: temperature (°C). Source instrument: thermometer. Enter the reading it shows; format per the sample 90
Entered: 9
